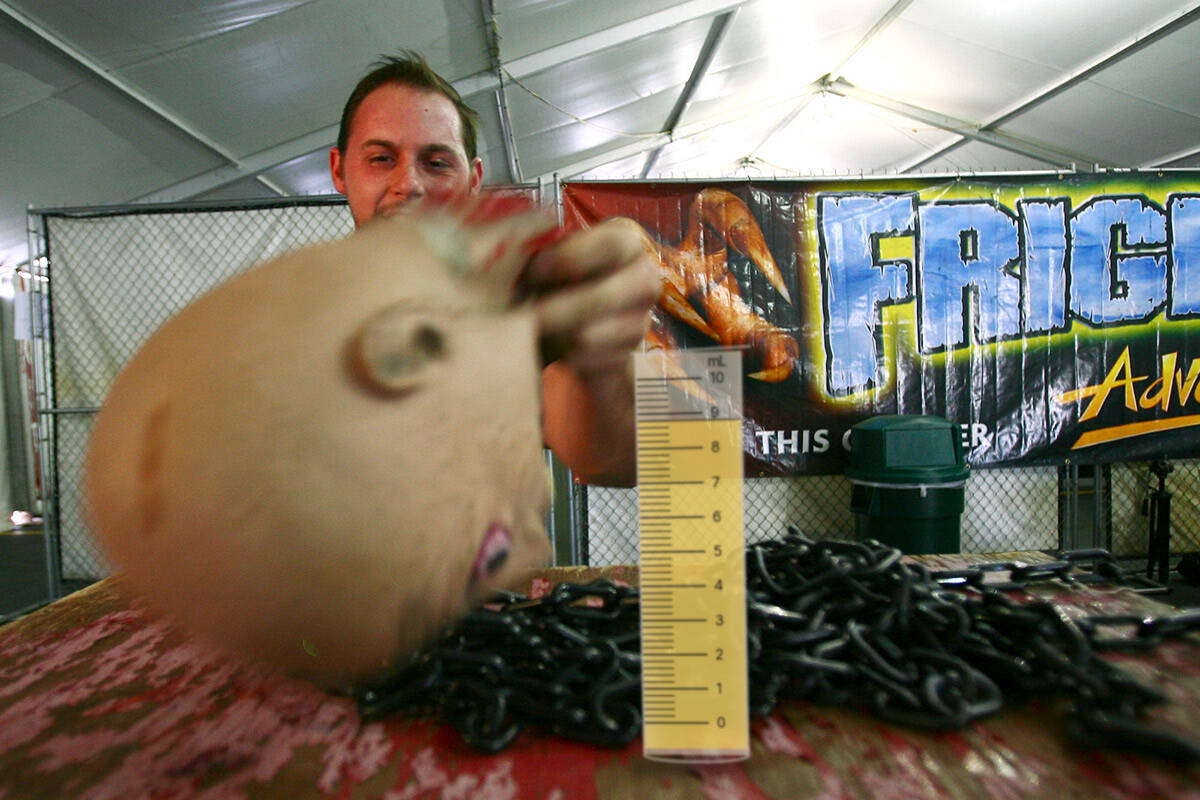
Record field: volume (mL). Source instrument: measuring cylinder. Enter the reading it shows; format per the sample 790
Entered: 8.8
